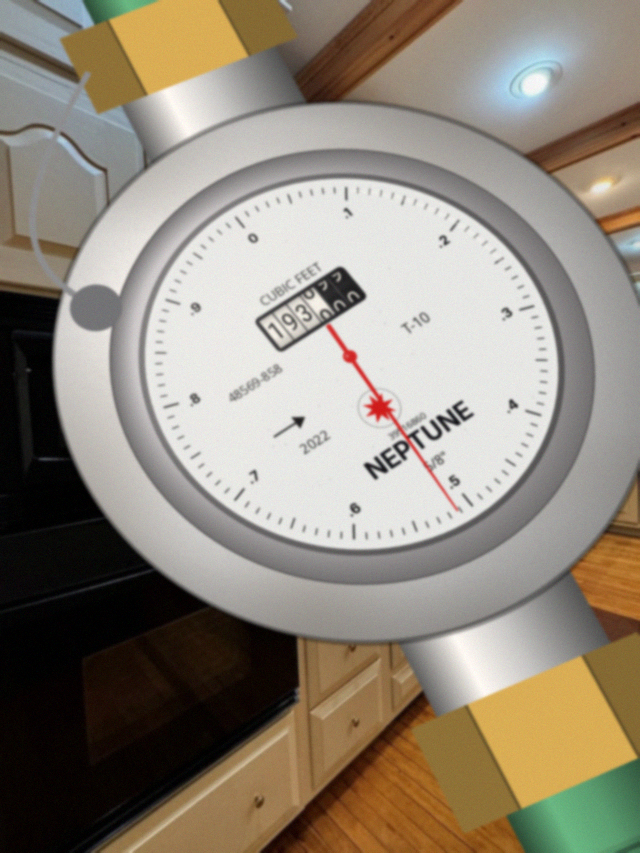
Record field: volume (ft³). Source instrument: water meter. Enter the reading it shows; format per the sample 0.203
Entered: 193899.51
